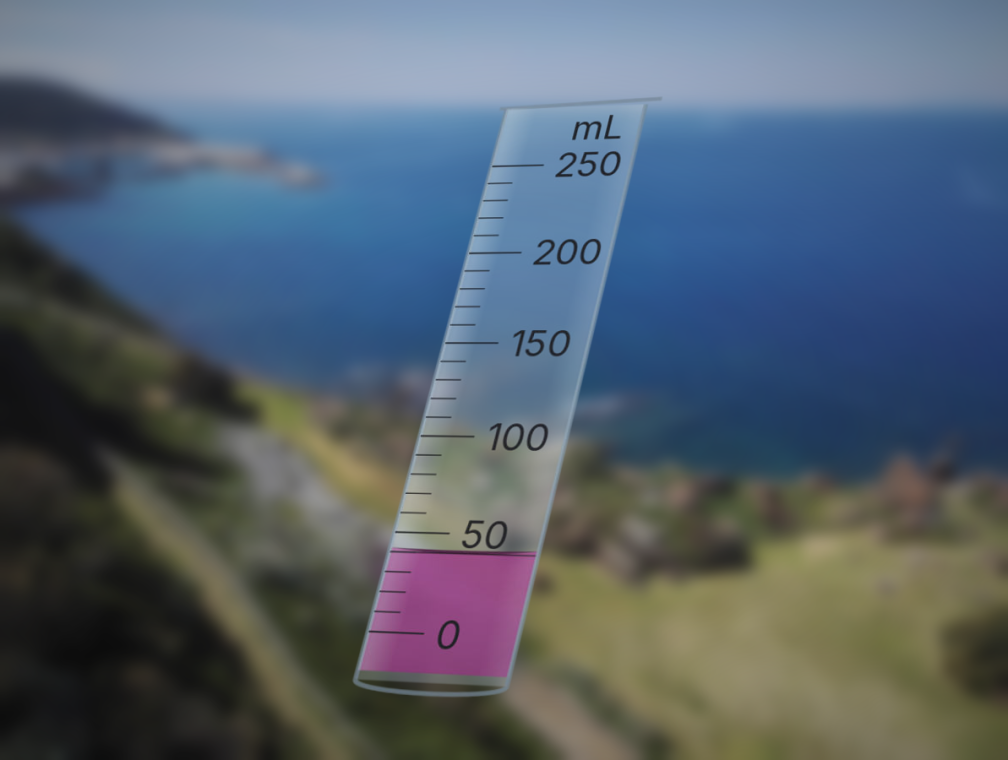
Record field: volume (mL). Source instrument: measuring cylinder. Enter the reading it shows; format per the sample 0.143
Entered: 40
